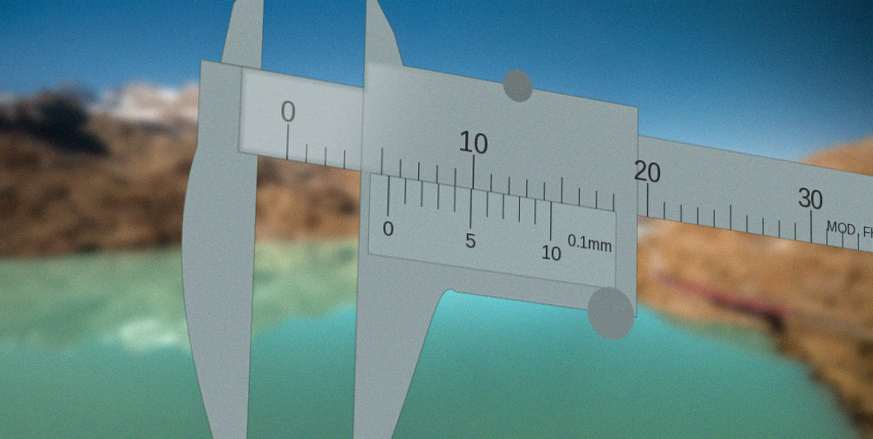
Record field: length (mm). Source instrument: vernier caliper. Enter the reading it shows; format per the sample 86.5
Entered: 5.4
